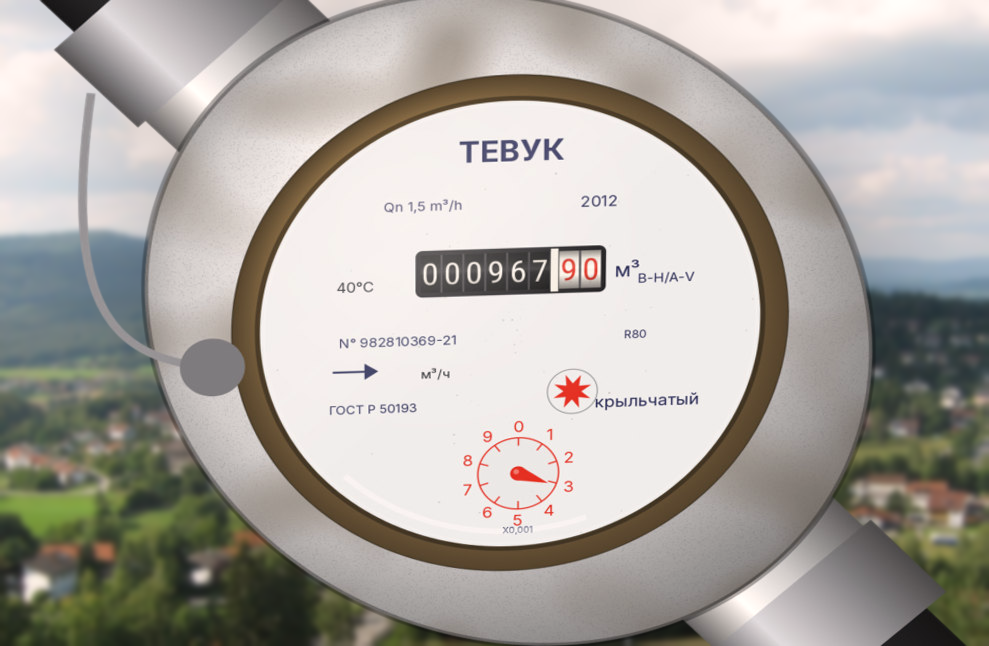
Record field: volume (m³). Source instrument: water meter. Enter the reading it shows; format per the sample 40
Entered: 967.903
